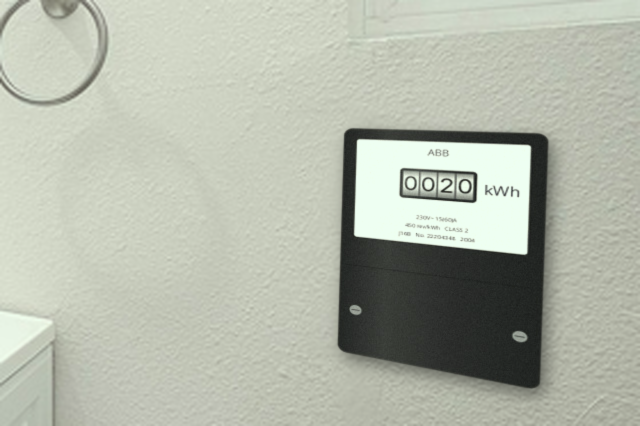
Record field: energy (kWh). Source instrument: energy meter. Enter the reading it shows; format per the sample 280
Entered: 20
